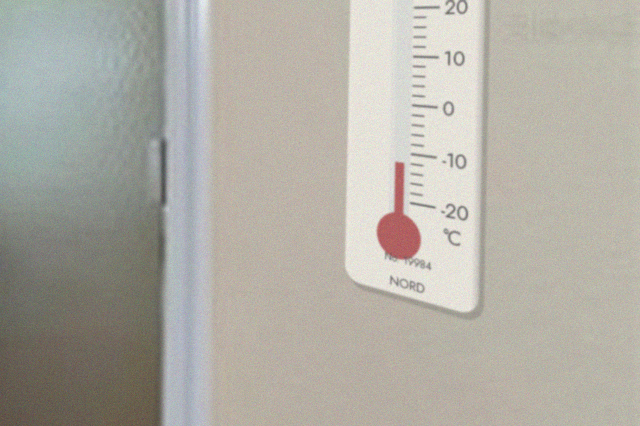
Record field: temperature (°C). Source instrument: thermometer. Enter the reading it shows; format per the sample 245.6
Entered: -12
